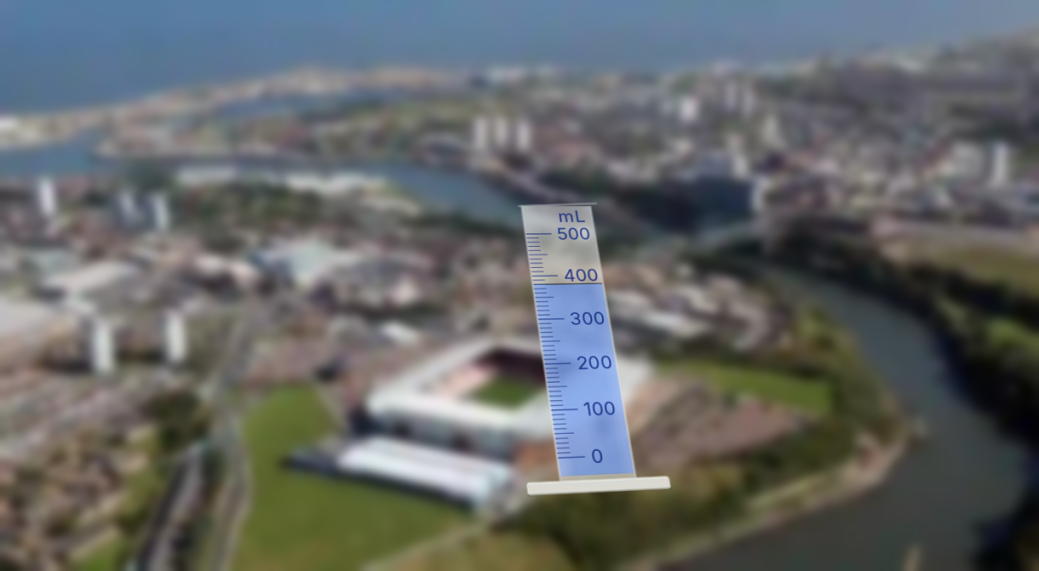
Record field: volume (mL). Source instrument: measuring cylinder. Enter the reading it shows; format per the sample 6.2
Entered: 380
